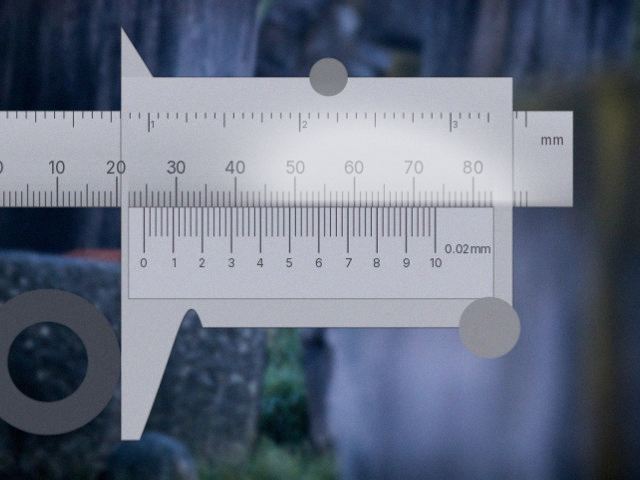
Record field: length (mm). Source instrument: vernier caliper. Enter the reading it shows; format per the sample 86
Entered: 24.6
